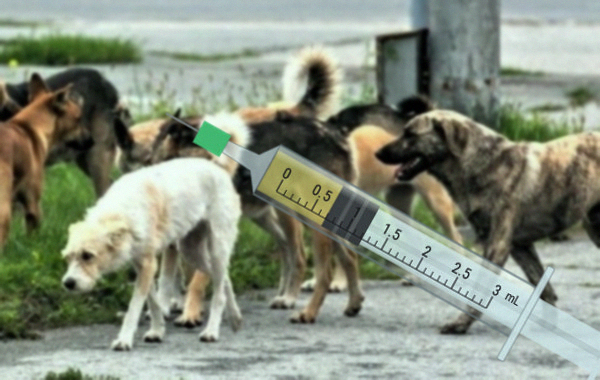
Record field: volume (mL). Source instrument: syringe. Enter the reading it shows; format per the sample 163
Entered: 0.7
